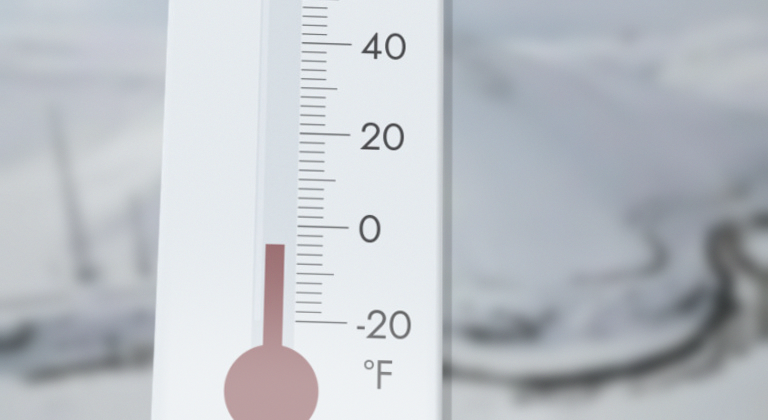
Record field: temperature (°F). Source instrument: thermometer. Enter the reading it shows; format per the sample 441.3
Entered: -4
